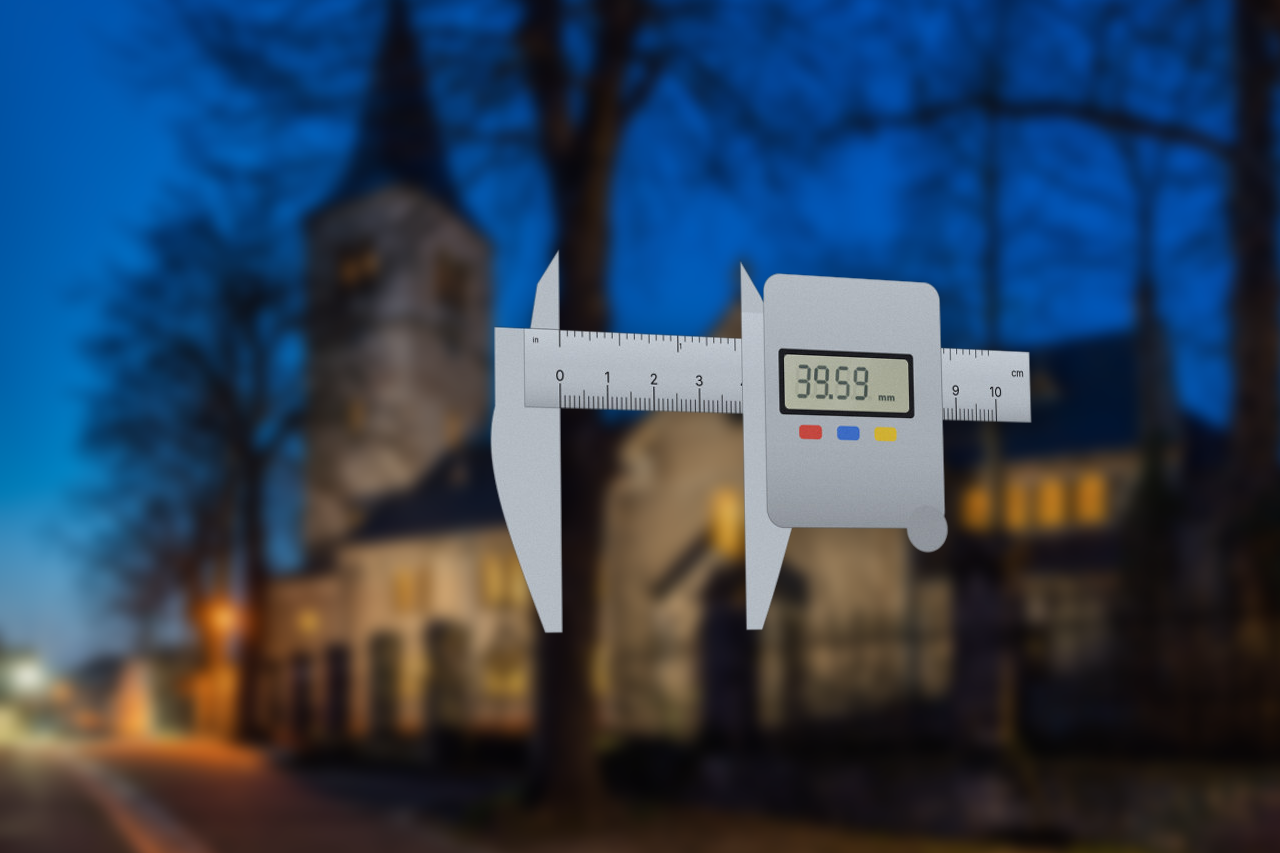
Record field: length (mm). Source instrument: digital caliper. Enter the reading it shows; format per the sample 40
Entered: 39.59
